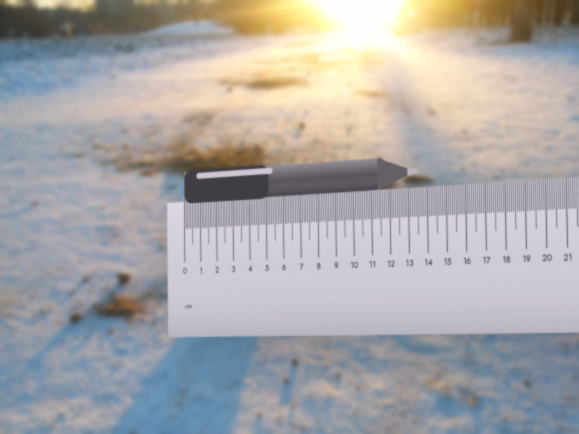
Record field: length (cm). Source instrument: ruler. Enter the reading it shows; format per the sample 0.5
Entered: 13.5
